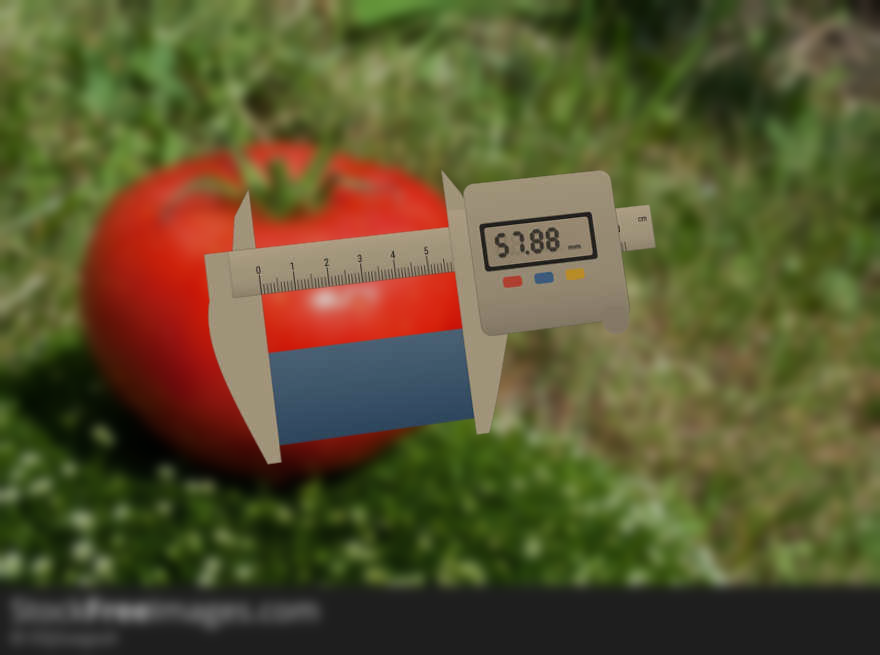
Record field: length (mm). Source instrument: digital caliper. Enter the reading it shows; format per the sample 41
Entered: 57.88
